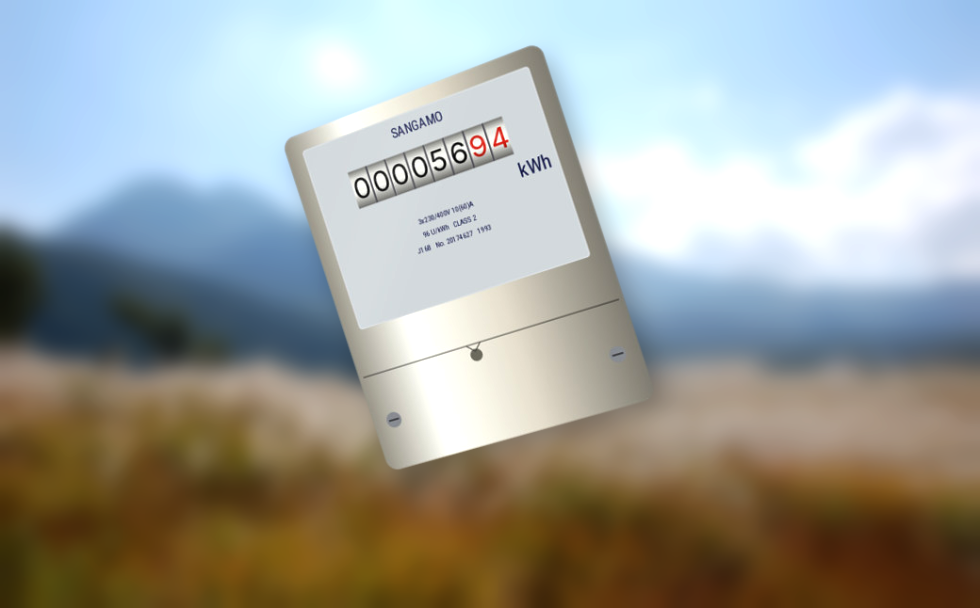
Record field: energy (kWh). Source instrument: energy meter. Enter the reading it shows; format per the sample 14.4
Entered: 56.94
